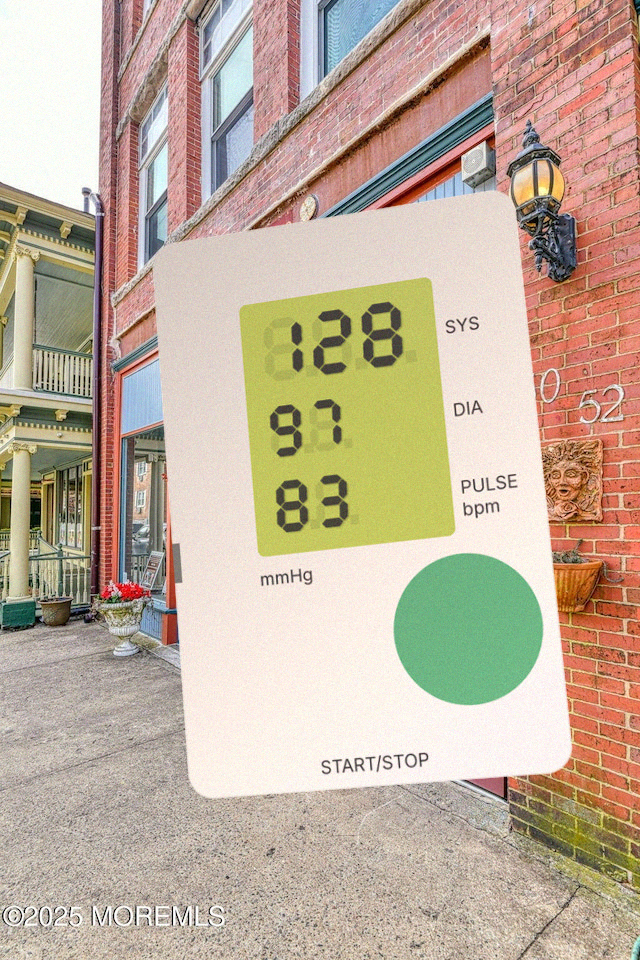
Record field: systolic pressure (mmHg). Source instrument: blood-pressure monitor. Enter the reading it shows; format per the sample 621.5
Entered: 128
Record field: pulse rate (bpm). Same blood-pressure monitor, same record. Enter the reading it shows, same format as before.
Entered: 83
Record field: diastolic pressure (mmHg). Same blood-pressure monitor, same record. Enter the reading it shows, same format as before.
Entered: 97
